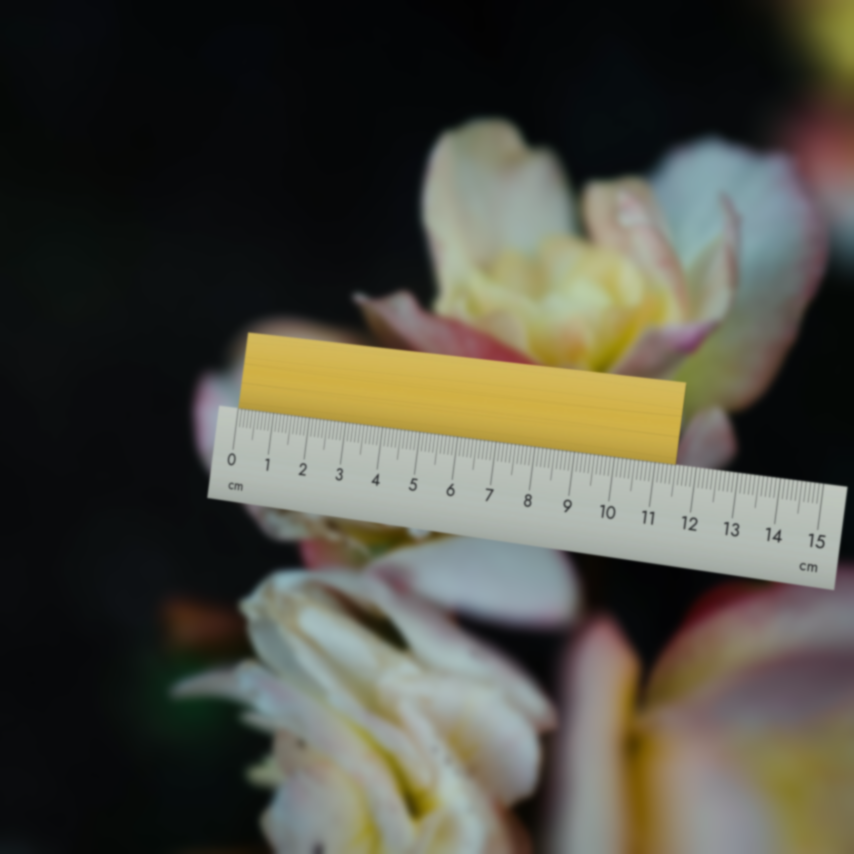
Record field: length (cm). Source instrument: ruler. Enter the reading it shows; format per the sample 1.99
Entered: 11.5
